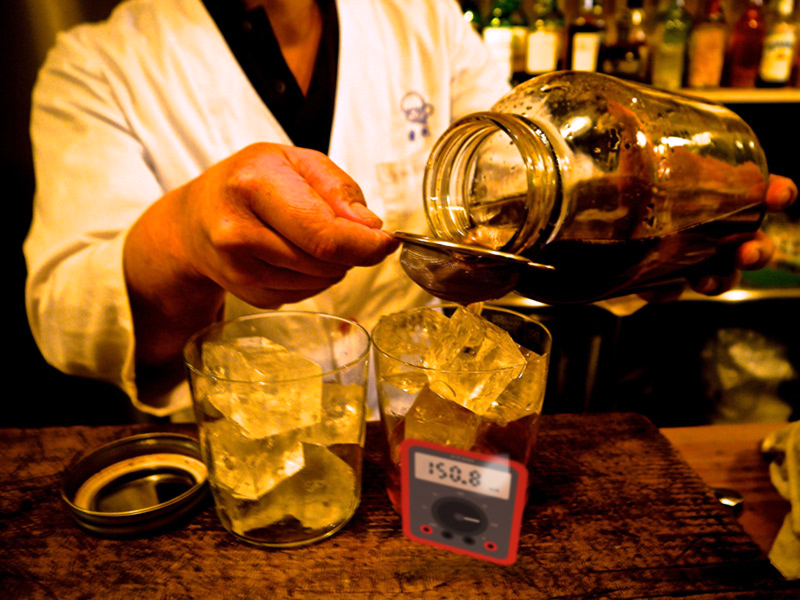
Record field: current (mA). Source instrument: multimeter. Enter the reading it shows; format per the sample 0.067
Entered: 150.8
